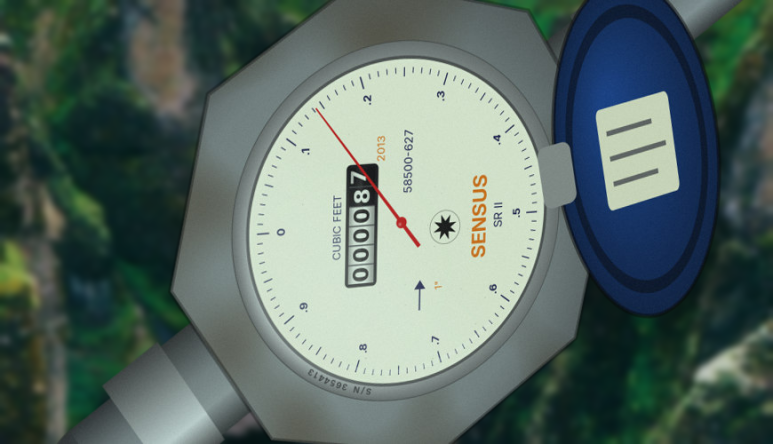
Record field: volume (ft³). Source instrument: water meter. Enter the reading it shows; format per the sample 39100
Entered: 87.14
